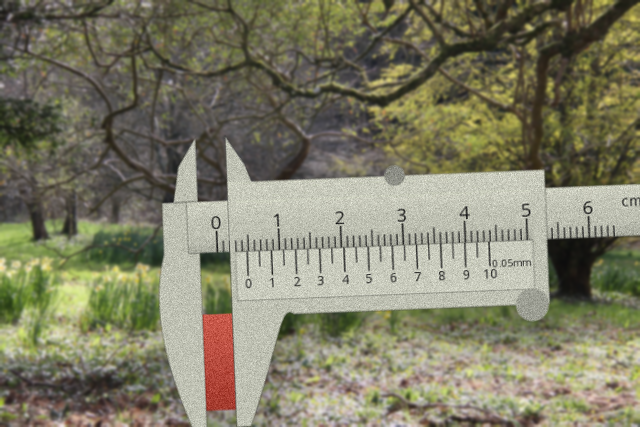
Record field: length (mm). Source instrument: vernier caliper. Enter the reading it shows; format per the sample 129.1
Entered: 4.8
